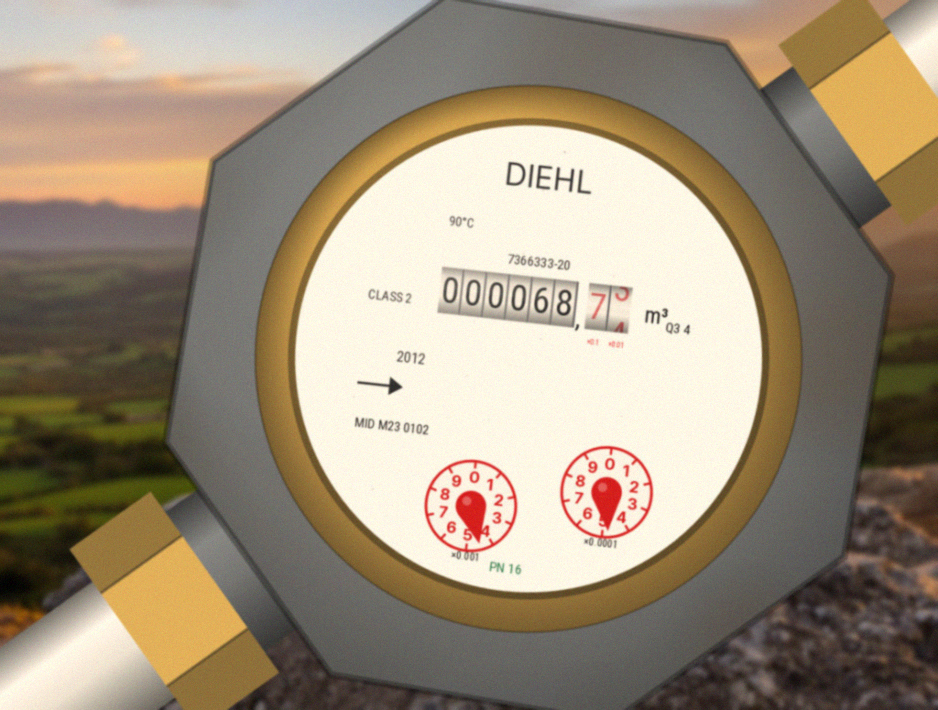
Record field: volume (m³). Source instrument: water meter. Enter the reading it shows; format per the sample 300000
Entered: 68.7344
